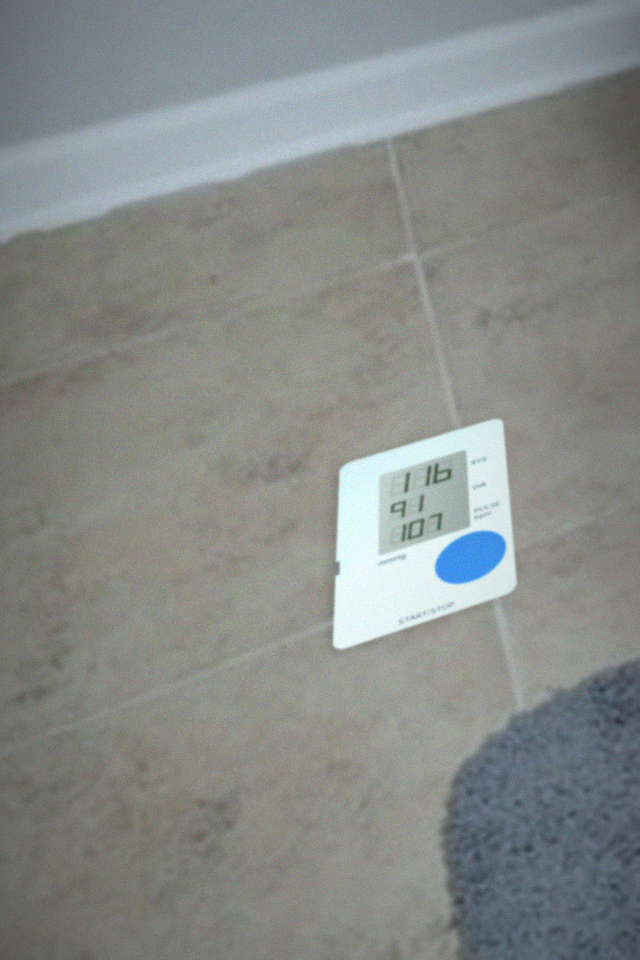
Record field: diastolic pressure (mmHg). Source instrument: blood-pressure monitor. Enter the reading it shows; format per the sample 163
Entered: 91
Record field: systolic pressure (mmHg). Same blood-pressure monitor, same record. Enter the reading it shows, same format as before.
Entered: 116
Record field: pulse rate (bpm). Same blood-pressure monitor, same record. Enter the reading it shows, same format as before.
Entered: 107
